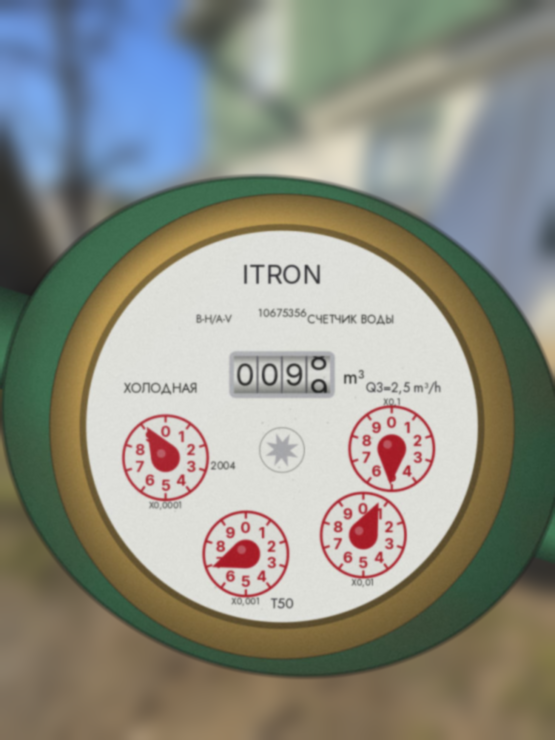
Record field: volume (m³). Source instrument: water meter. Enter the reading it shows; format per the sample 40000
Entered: 98.5069
